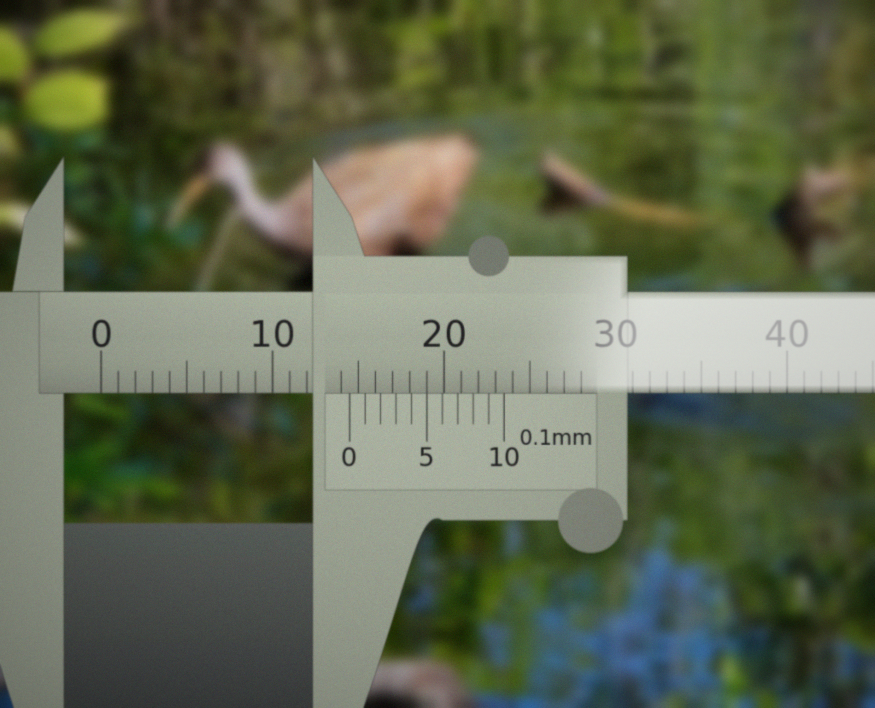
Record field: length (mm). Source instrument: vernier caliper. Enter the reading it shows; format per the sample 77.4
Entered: 14.5
